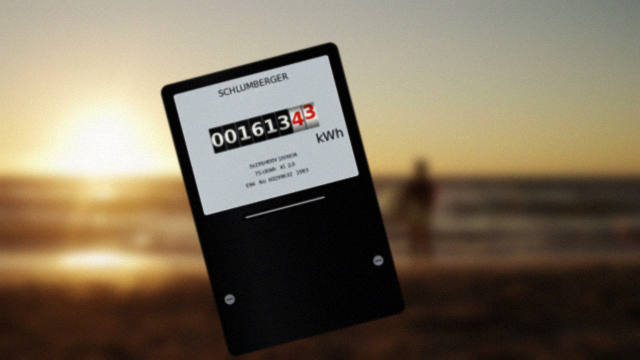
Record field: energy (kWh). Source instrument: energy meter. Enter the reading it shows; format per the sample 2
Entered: 1613.43
